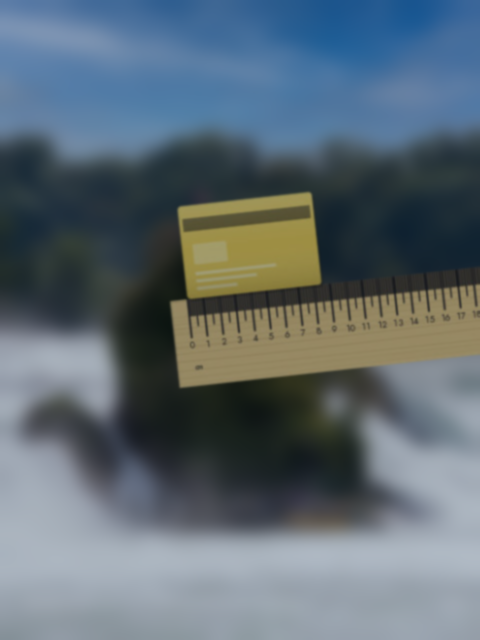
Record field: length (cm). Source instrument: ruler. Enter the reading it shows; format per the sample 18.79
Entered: 8.5
